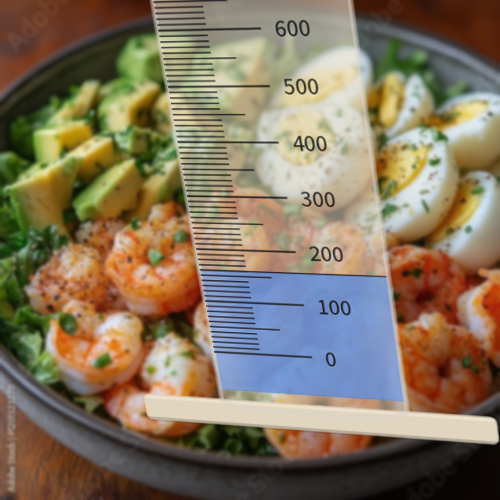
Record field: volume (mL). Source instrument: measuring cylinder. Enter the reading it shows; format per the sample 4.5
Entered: 160
